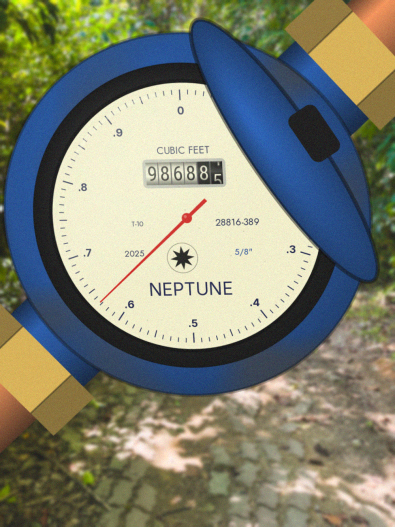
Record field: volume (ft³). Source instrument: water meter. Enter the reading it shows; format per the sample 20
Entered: 986884.63
